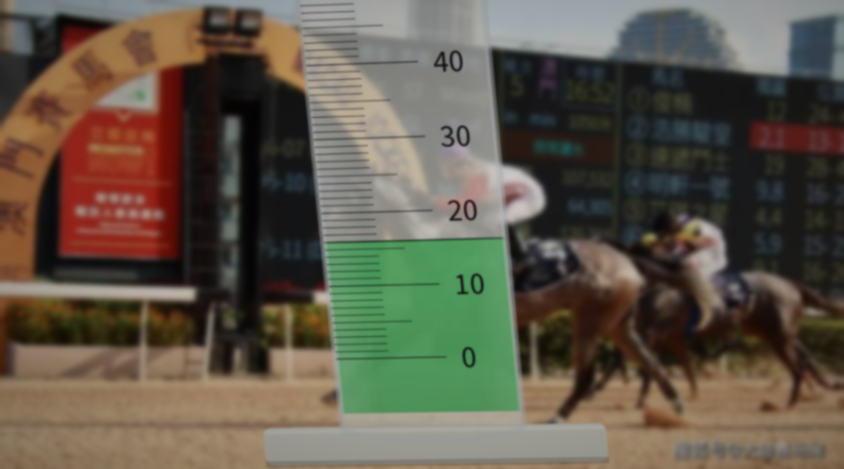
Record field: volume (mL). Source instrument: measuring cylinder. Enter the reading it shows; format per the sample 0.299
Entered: 16
